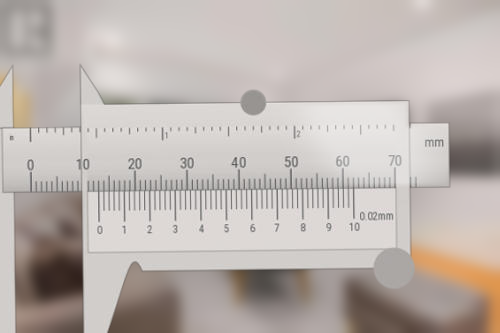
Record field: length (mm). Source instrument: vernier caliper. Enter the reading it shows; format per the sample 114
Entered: 13.0
